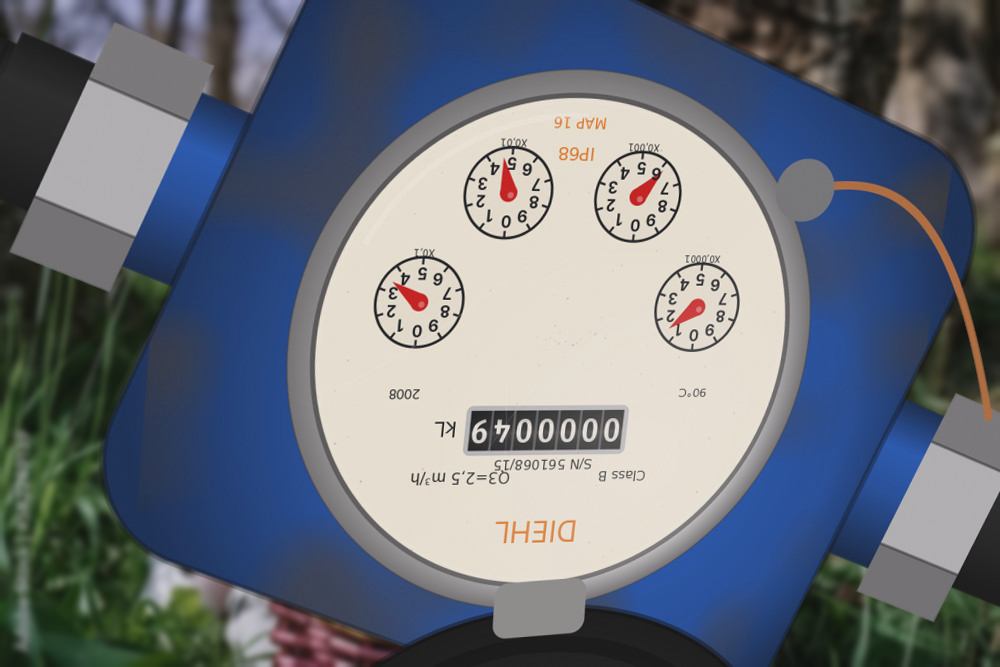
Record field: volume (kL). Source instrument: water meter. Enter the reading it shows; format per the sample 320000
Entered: 49.3461
